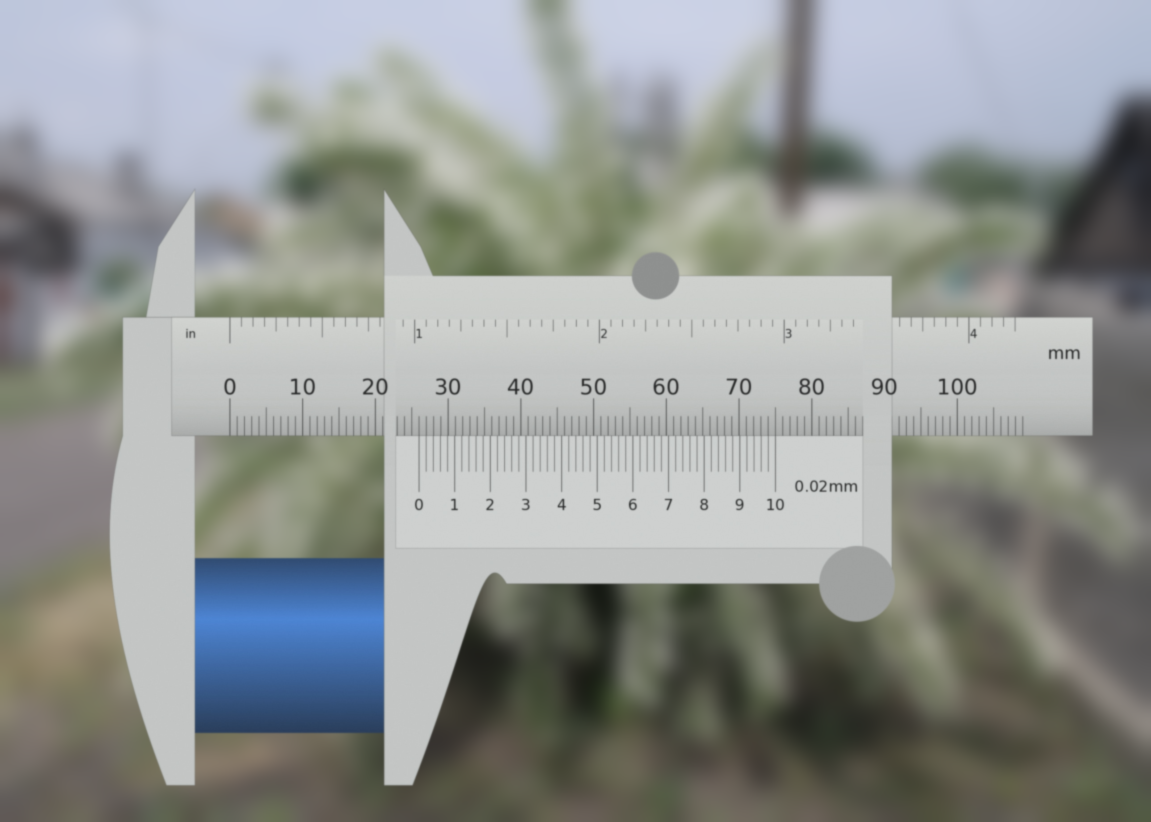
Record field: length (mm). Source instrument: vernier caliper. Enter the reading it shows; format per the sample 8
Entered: 26.0
